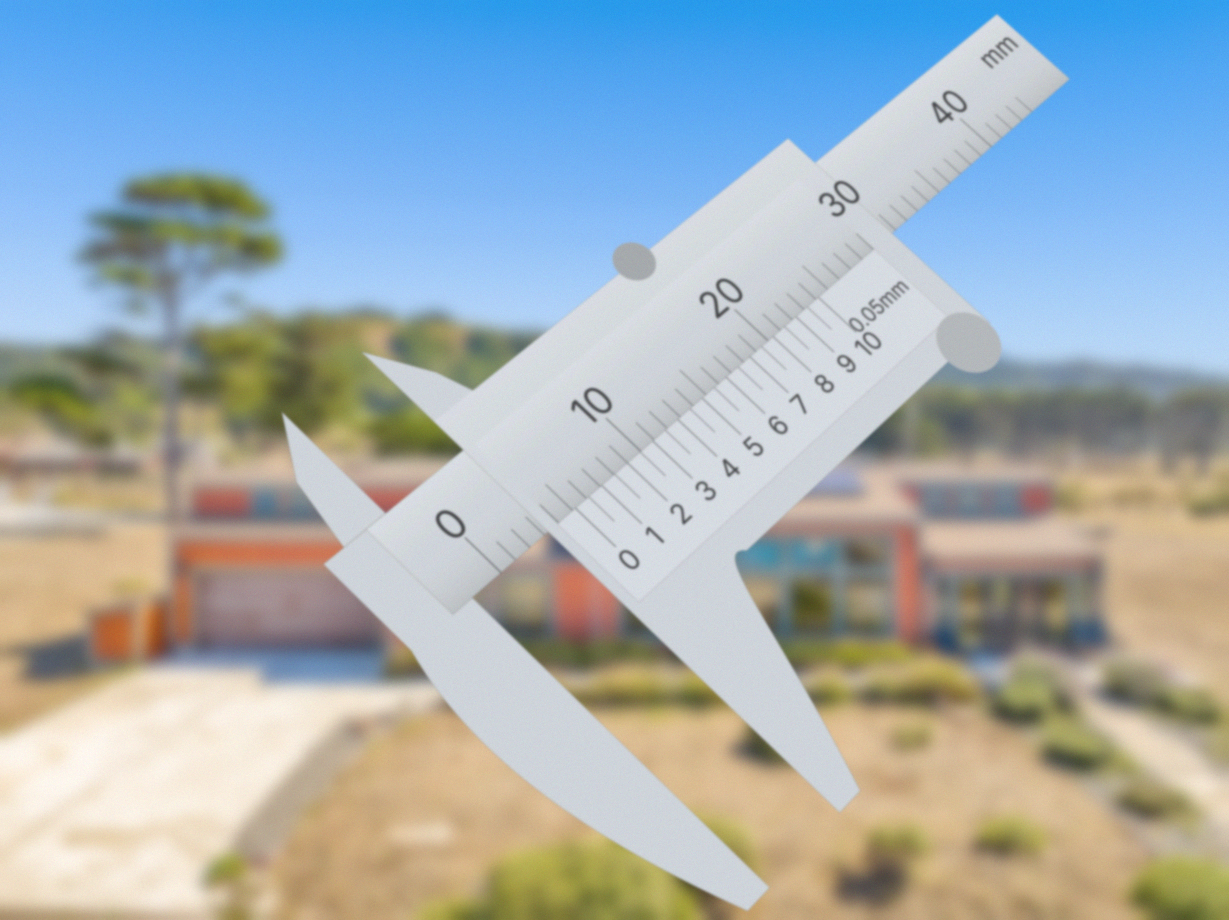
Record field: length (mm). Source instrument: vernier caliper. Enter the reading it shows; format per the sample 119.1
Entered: 5.2
